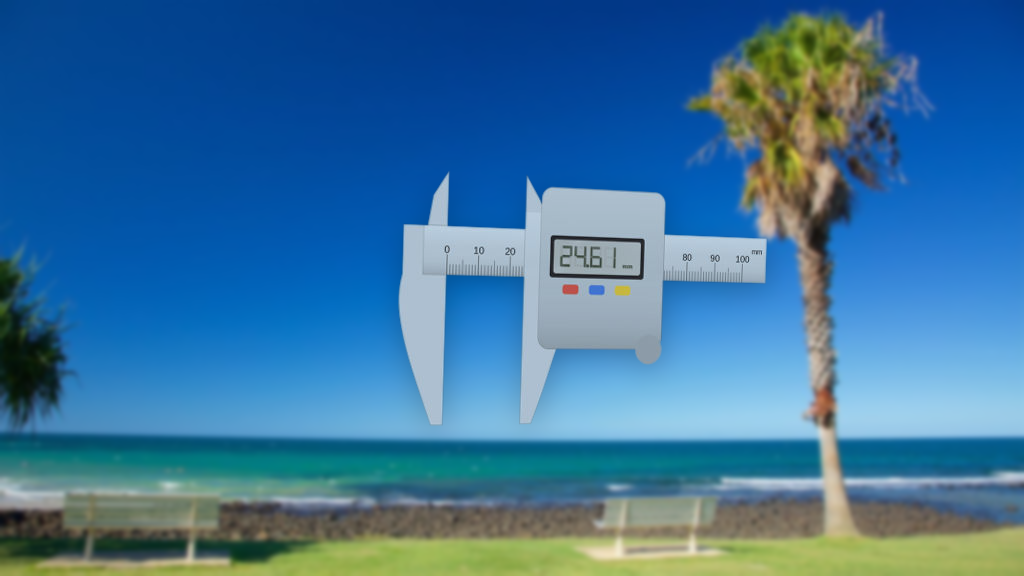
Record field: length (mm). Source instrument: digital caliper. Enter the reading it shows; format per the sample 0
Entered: 24.61
